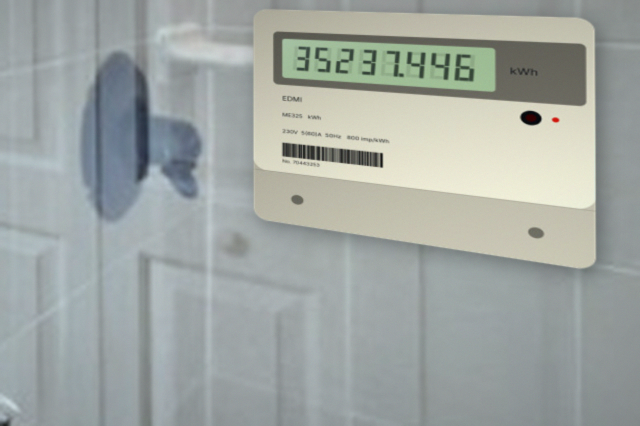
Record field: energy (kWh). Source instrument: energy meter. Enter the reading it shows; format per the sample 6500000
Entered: 35237.446
